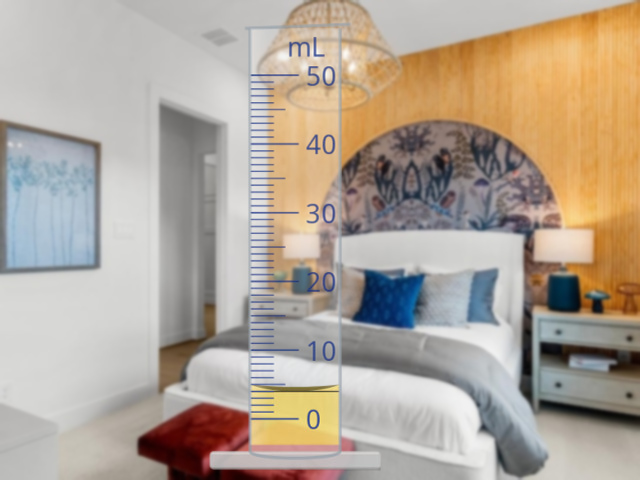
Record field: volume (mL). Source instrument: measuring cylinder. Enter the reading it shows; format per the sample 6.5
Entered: 4
